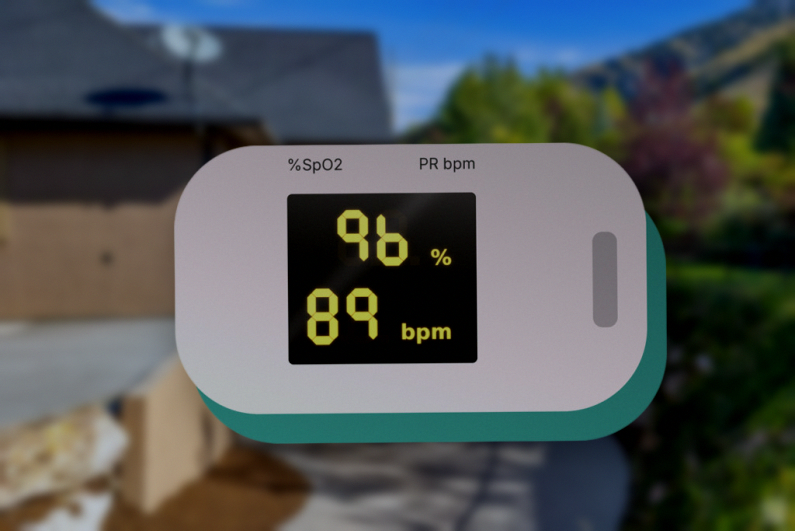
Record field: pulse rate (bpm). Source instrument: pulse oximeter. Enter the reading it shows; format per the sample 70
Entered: 89
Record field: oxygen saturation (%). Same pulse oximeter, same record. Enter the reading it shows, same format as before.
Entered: 96
